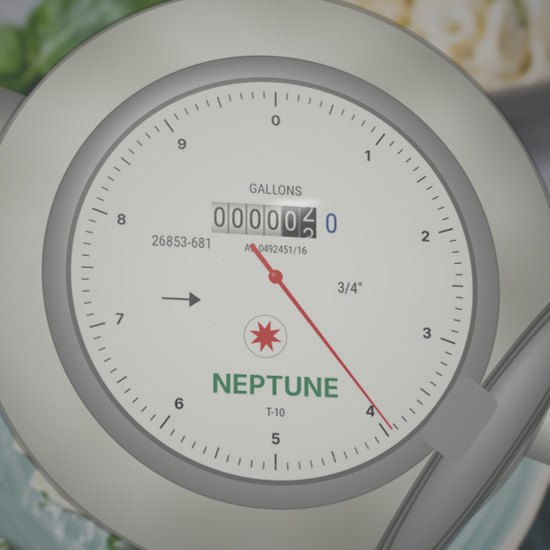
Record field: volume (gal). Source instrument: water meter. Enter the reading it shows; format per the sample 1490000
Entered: 23.9
